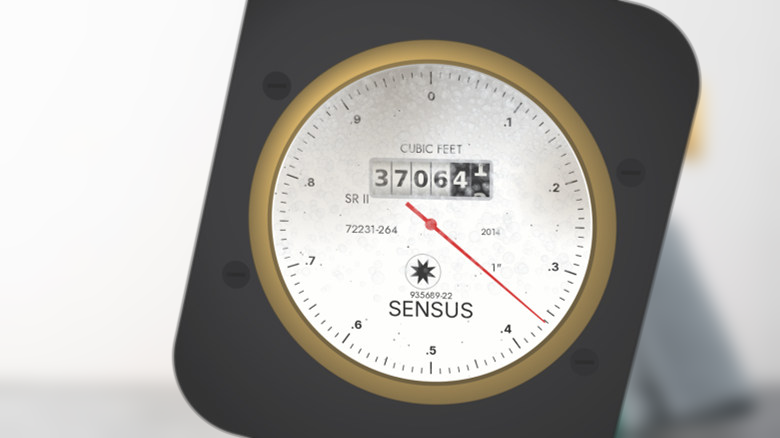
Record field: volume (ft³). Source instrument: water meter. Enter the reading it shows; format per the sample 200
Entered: 370641.36
